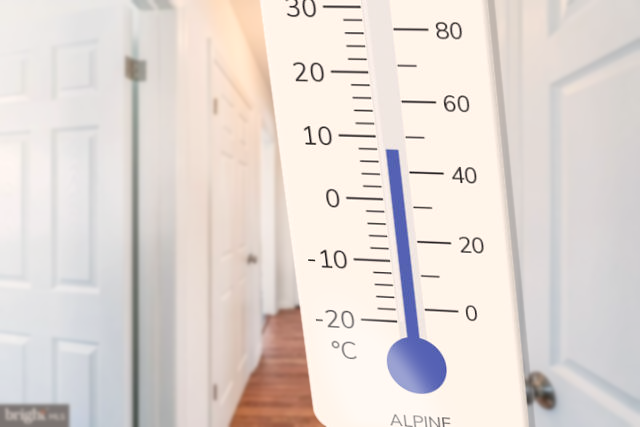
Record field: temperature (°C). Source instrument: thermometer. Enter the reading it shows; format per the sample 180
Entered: 8
